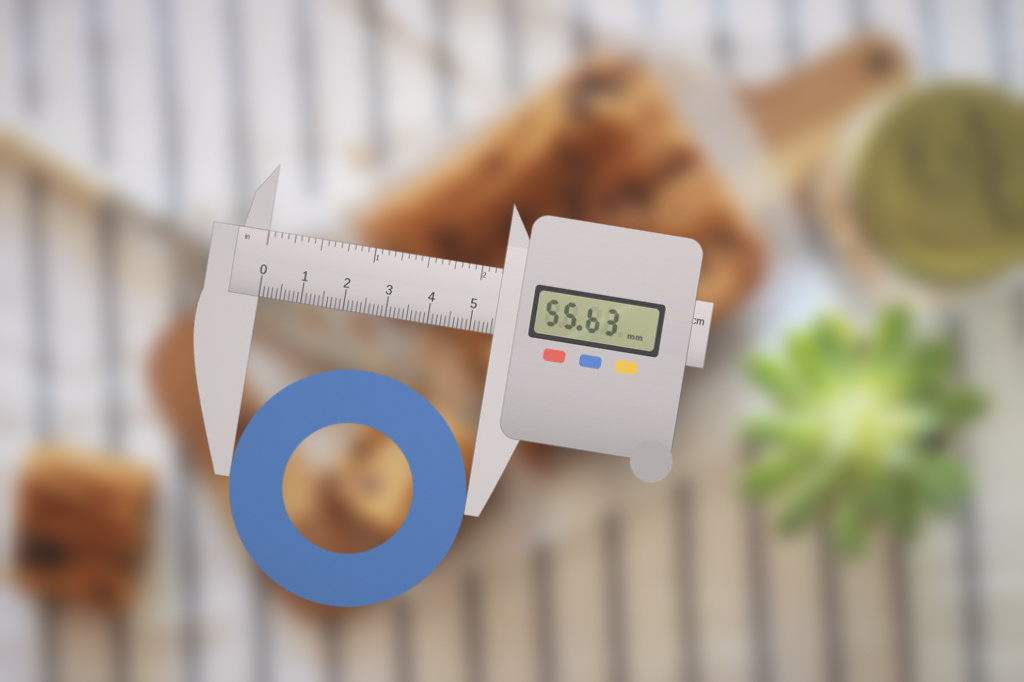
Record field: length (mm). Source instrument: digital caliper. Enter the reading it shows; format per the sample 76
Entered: 55.63
